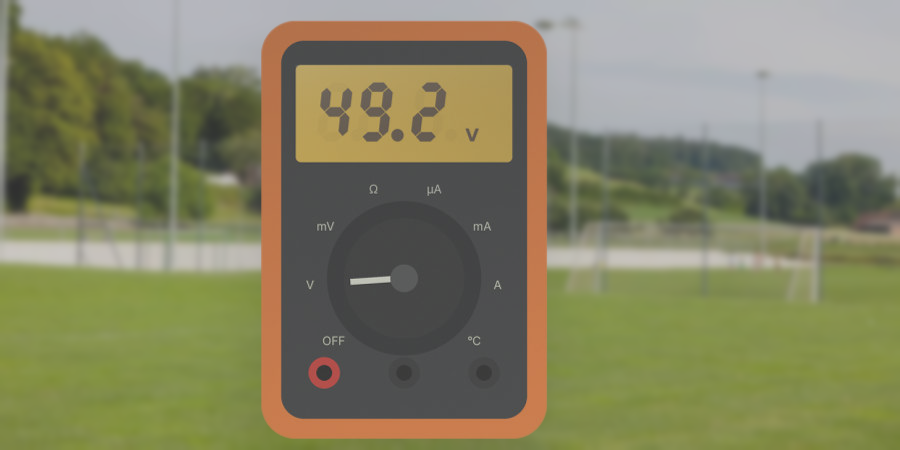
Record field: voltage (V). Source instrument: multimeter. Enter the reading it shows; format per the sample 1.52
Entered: 49.2
